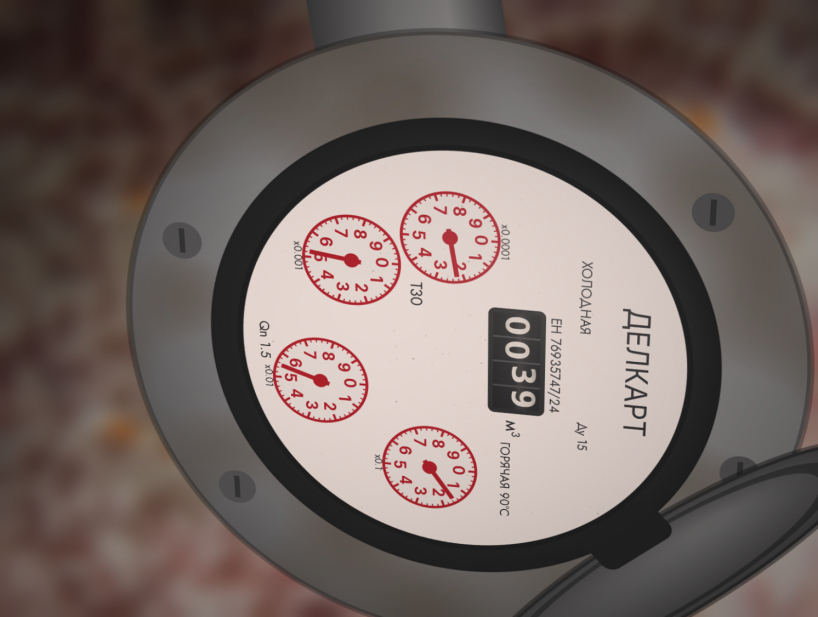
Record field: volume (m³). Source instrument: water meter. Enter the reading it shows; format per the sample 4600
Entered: 39.1552
